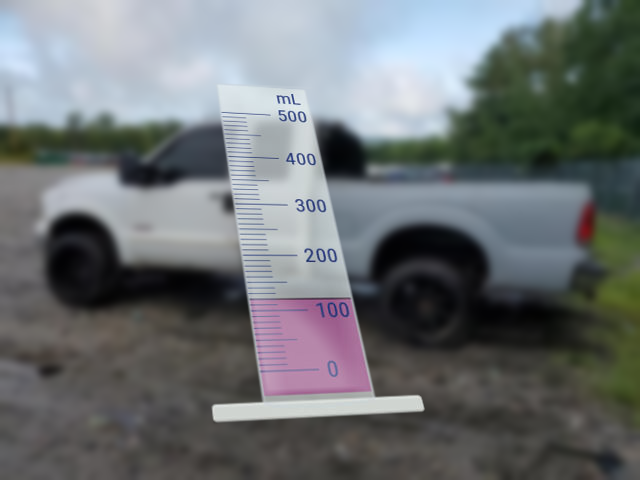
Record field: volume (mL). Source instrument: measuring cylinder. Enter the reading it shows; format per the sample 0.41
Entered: 120
